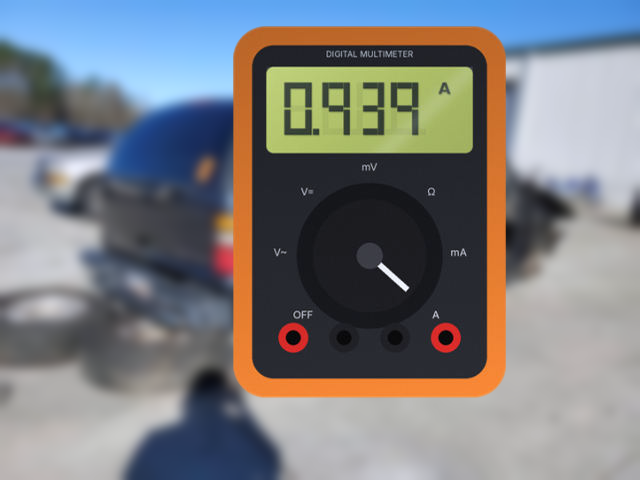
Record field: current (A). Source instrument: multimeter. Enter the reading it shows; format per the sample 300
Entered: 0.939
